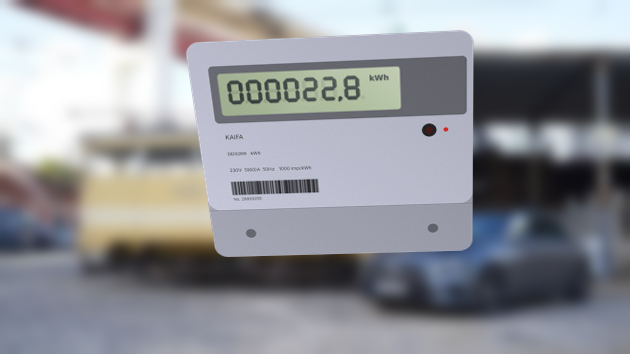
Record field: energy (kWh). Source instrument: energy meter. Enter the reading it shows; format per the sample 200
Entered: 22.8
